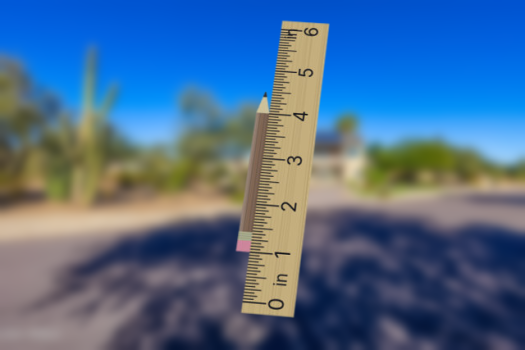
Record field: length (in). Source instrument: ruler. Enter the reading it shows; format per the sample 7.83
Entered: 3.5
